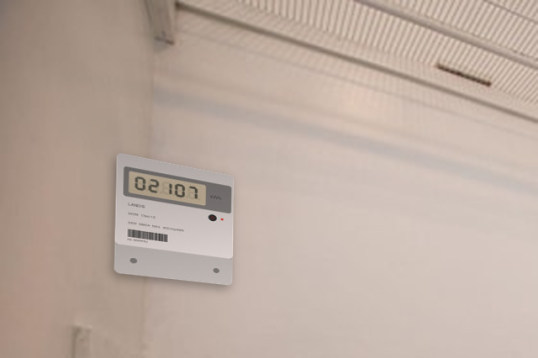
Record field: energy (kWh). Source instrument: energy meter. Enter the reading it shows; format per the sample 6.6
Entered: 2107
